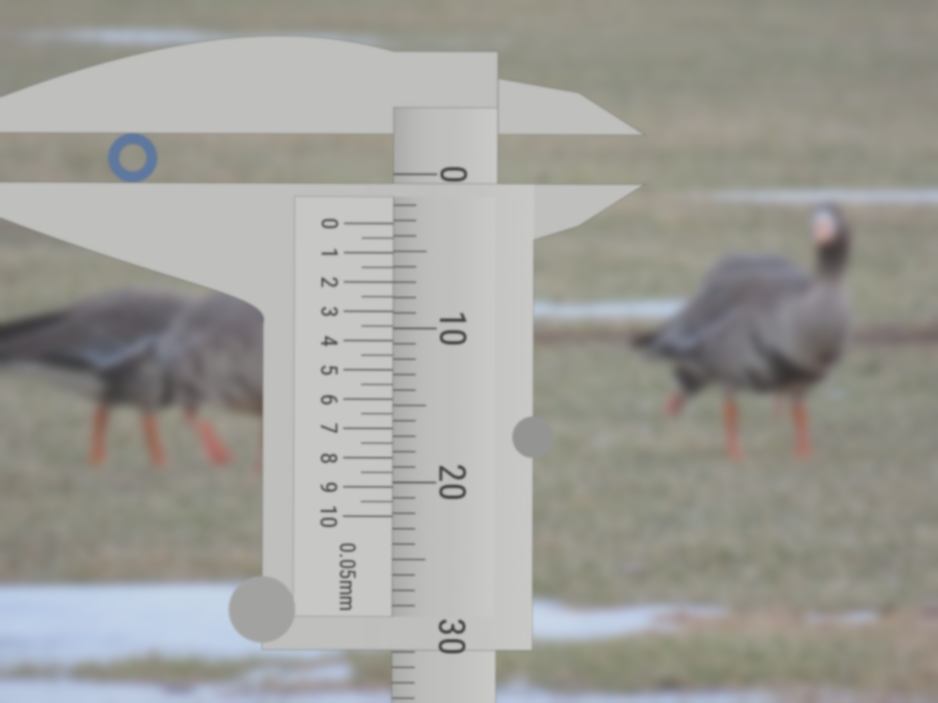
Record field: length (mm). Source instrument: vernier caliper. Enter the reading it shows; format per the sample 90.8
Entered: 3.2
